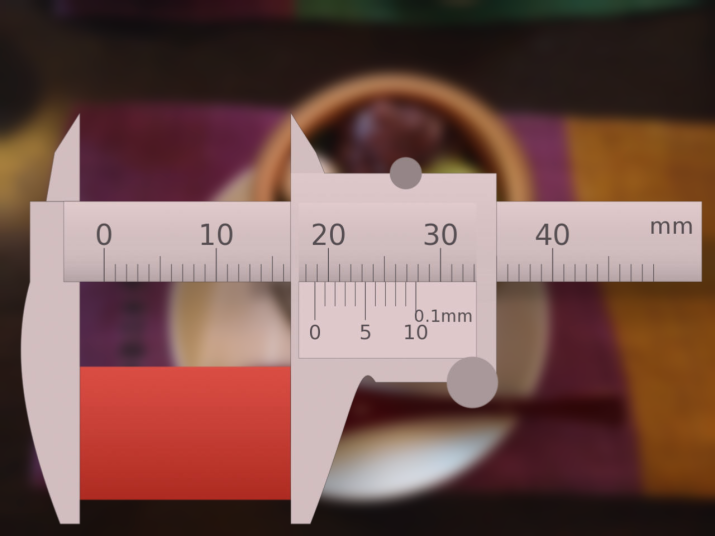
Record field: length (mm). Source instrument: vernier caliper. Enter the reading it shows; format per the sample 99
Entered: 18.8
